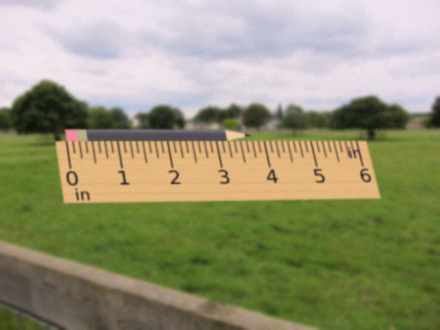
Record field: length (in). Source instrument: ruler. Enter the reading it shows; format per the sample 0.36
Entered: 3.75
